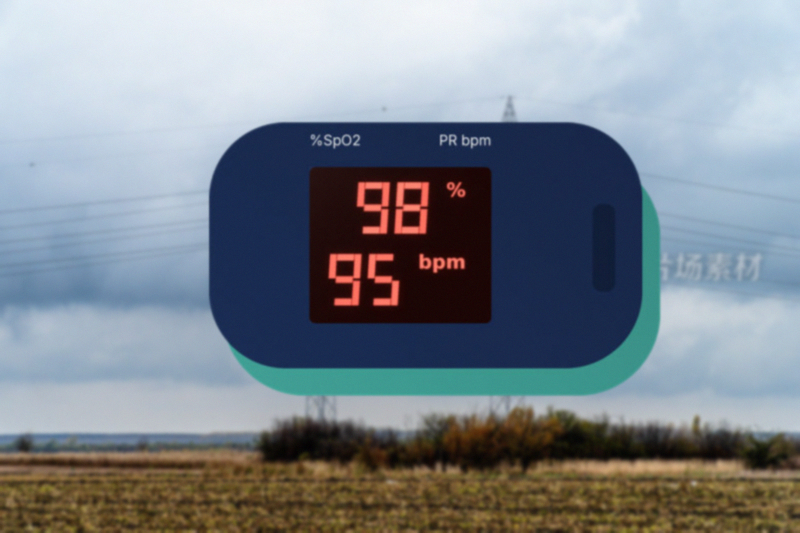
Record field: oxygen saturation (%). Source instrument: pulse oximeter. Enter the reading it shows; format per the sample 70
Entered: 98
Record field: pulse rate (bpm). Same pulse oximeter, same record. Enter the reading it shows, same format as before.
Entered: 95
